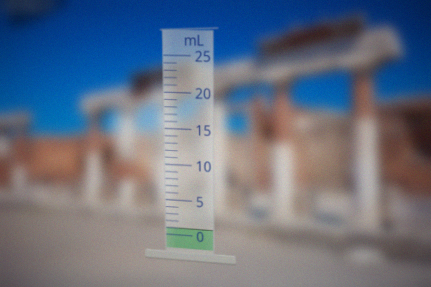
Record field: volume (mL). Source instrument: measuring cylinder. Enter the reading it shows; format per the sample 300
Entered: 1
